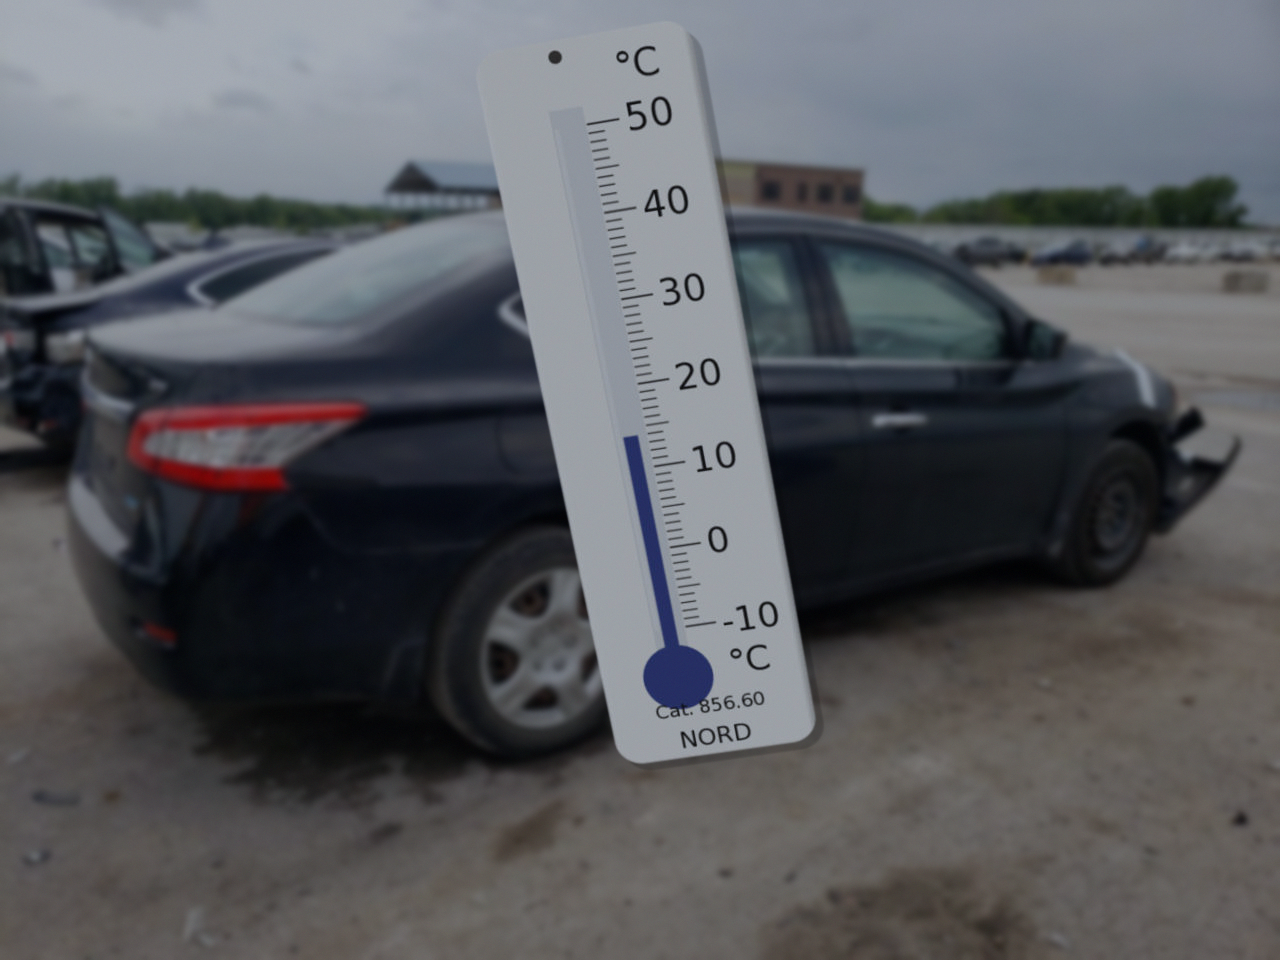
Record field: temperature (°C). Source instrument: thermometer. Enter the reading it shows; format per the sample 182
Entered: 14
